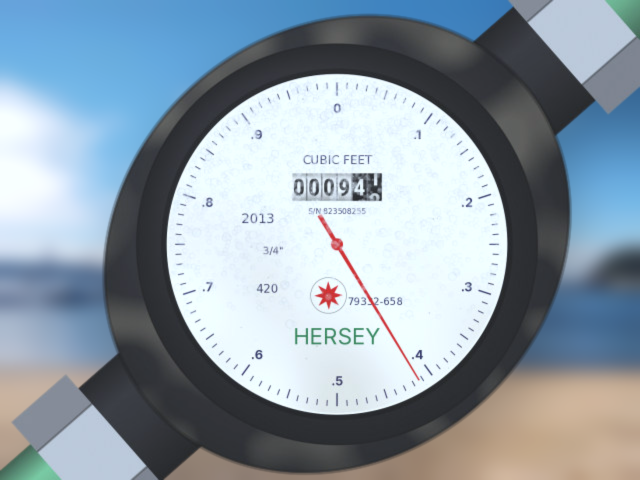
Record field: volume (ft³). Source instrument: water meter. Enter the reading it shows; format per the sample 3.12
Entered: 941.41
